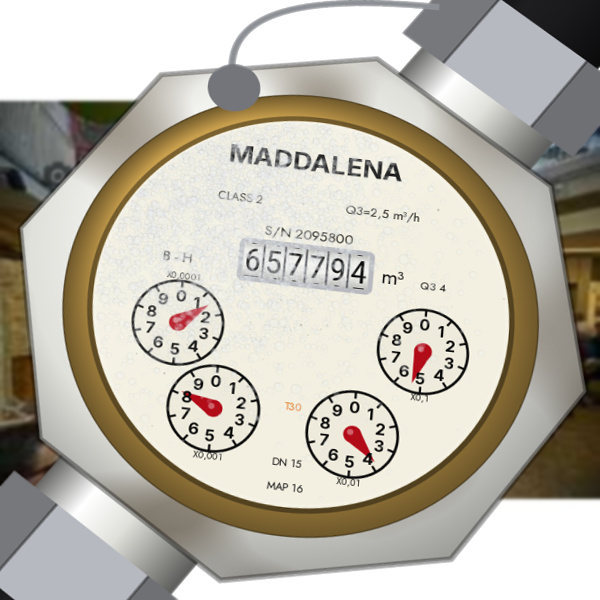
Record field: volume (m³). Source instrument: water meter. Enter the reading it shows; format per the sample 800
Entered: 657794.5381
